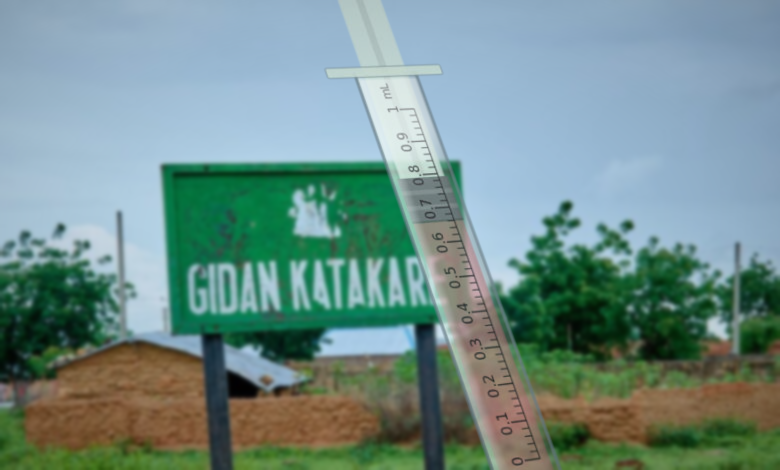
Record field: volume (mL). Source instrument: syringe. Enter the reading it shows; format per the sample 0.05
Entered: 0.66
